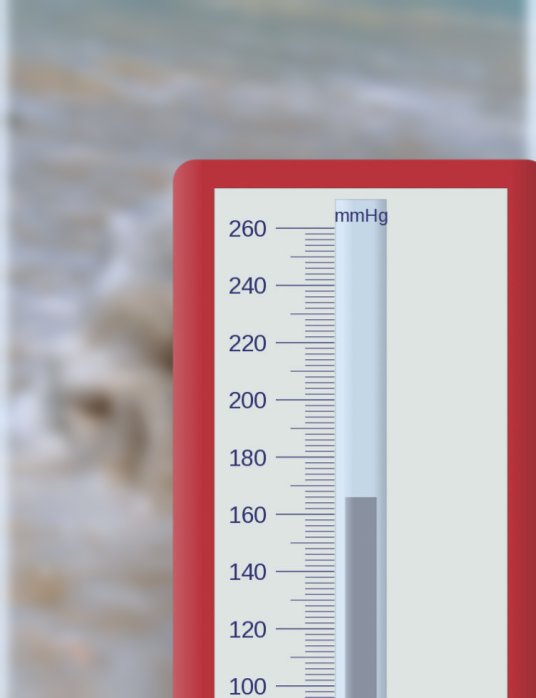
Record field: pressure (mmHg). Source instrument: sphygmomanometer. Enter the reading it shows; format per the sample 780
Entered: 166
